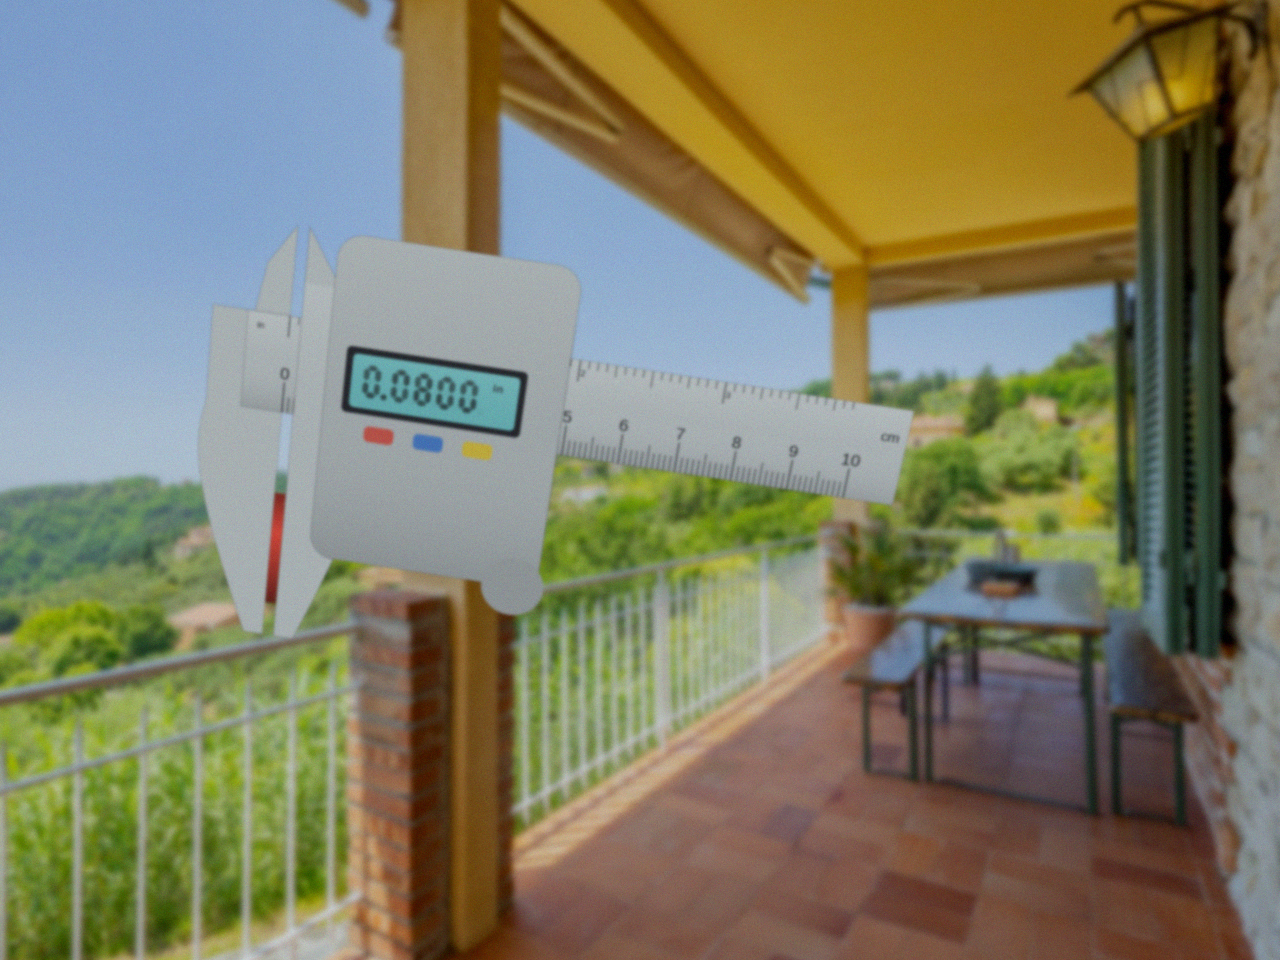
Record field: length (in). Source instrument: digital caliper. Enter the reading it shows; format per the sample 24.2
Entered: 0.0800
